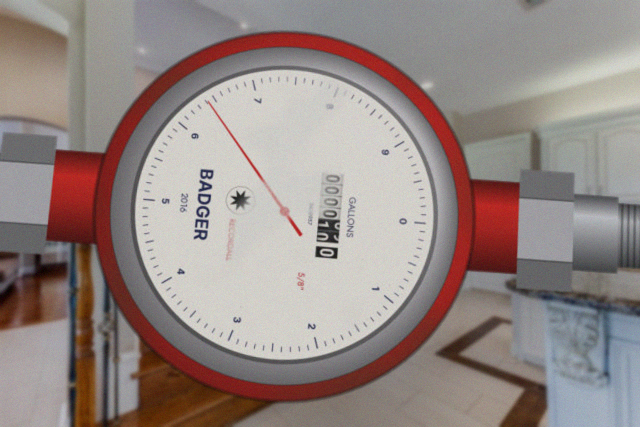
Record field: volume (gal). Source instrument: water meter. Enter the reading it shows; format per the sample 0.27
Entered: 96.4
